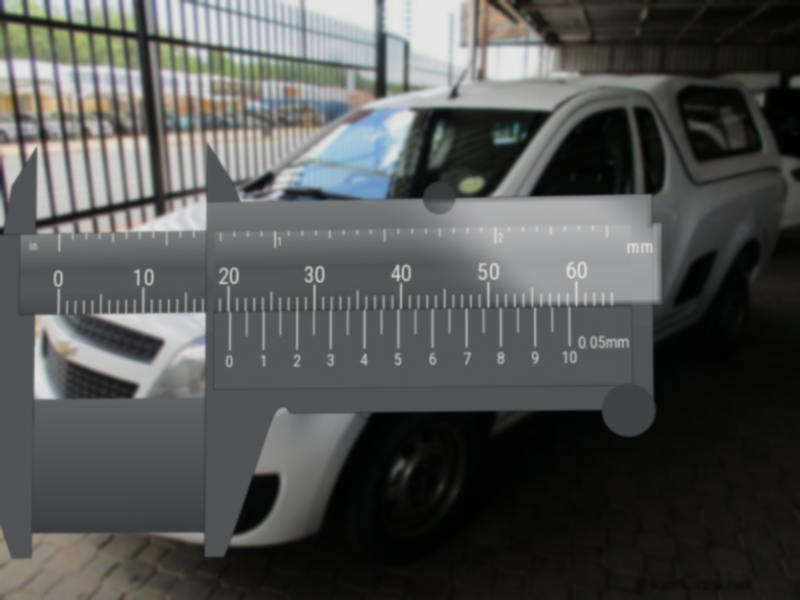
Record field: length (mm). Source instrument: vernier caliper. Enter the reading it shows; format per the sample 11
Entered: 20.2
